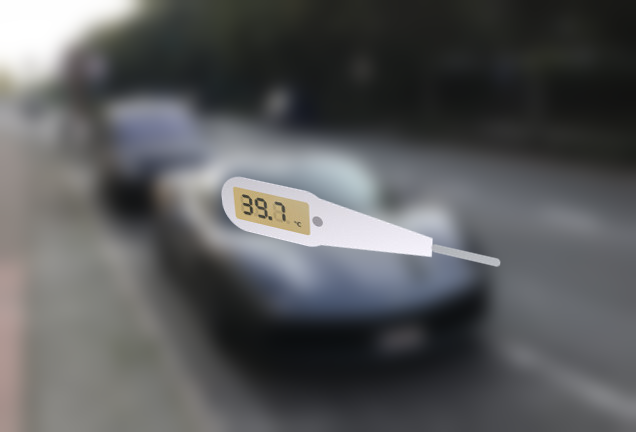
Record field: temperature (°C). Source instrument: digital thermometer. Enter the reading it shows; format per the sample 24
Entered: 39.7
